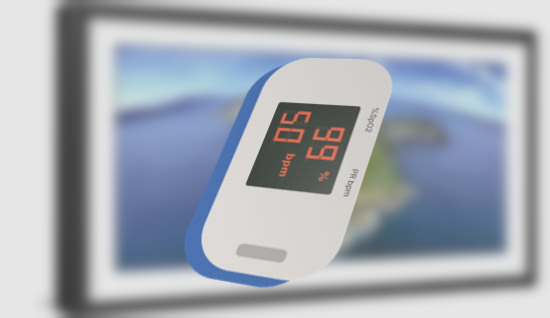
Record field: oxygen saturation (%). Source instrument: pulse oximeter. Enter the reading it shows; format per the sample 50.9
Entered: 99
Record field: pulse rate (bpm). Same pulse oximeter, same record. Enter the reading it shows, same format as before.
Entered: 50
